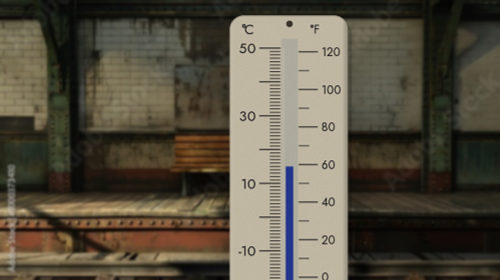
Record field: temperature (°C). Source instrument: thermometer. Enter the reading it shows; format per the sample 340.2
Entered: 15
